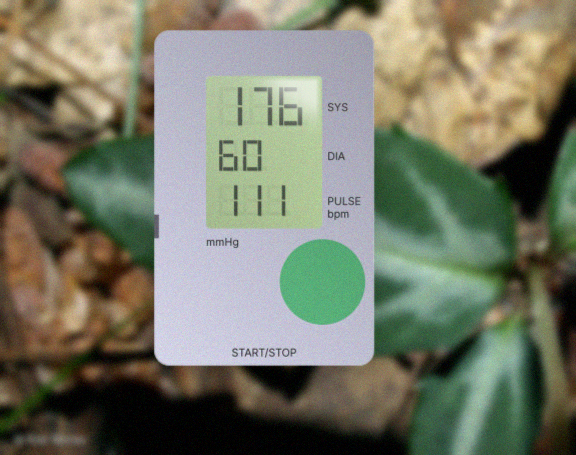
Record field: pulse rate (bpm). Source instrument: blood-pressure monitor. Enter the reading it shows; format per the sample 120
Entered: 111
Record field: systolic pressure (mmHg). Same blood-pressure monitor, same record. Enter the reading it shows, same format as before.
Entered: 176
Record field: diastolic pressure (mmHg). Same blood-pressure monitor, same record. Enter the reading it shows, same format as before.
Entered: 60
